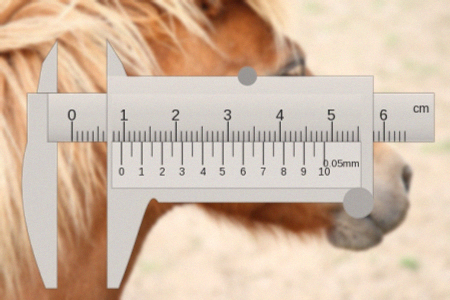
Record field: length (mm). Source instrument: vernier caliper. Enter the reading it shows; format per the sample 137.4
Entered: 9.5
